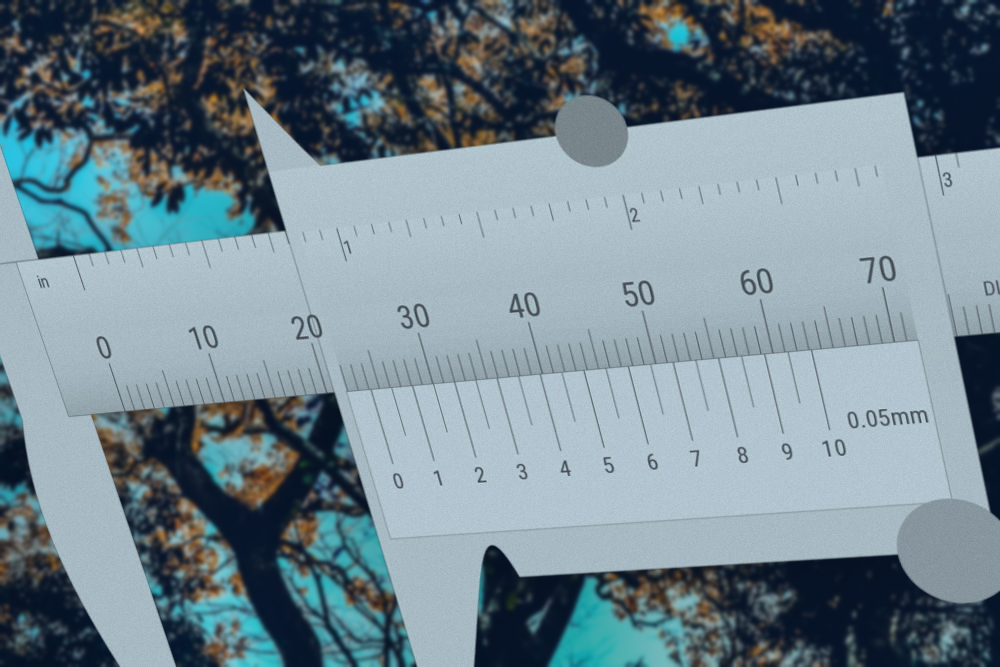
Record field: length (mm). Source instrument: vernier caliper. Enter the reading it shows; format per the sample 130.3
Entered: 24.2
